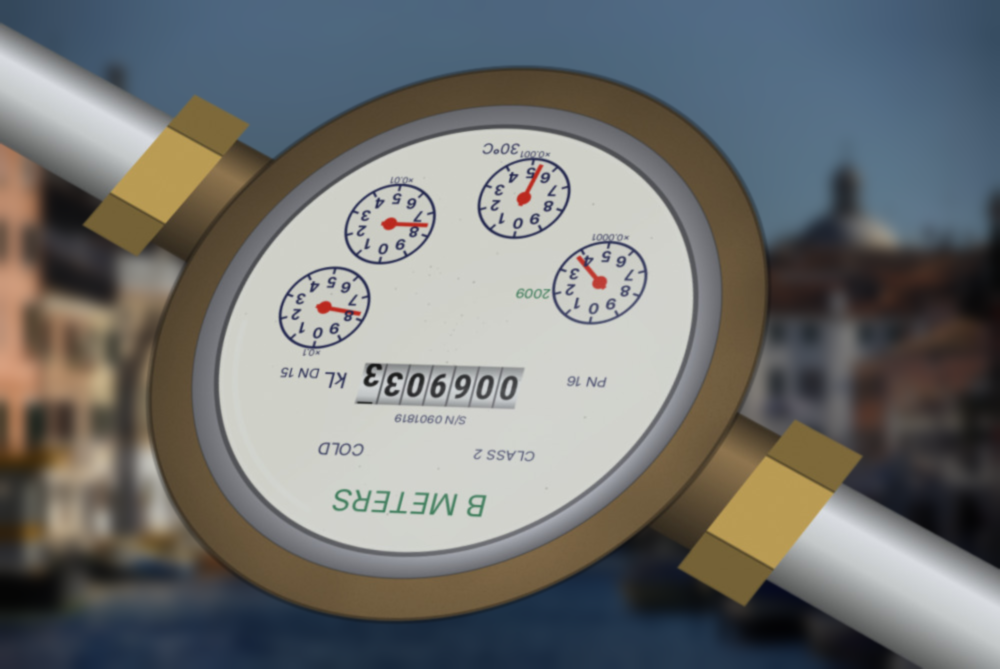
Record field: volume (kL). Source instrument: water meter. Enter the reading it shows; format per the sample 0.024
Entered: 69032.7753
